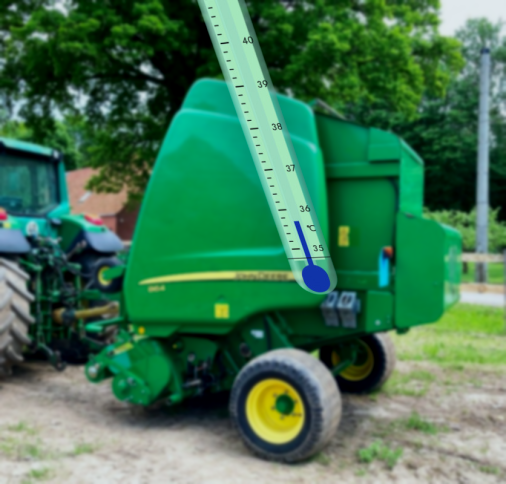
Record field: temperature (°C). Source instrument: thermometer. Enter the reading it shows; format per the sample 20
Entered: 35.7
